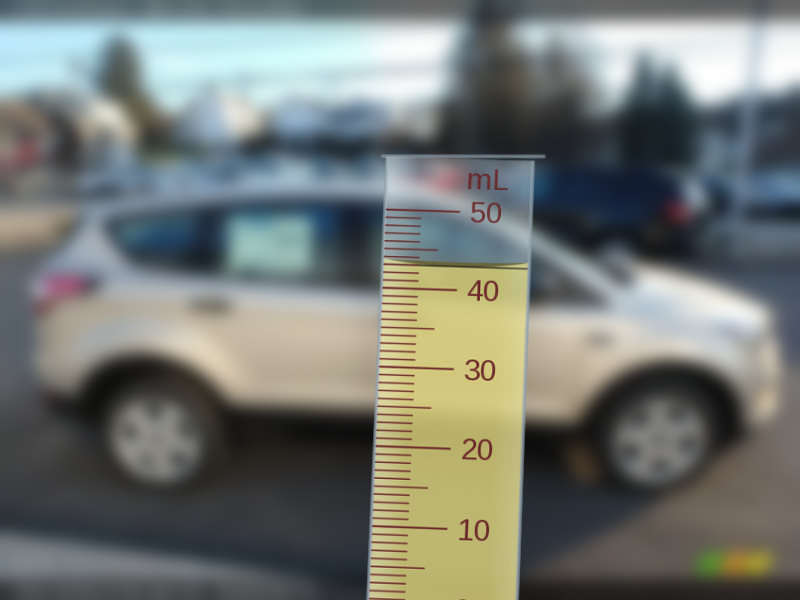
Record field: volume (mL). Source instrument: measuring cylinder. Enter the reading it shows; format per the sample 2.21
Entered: 43
